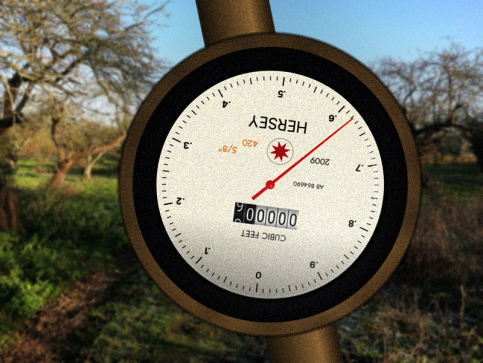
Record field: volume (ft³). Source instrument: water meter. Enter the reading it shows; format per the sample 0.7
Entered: 5.62
